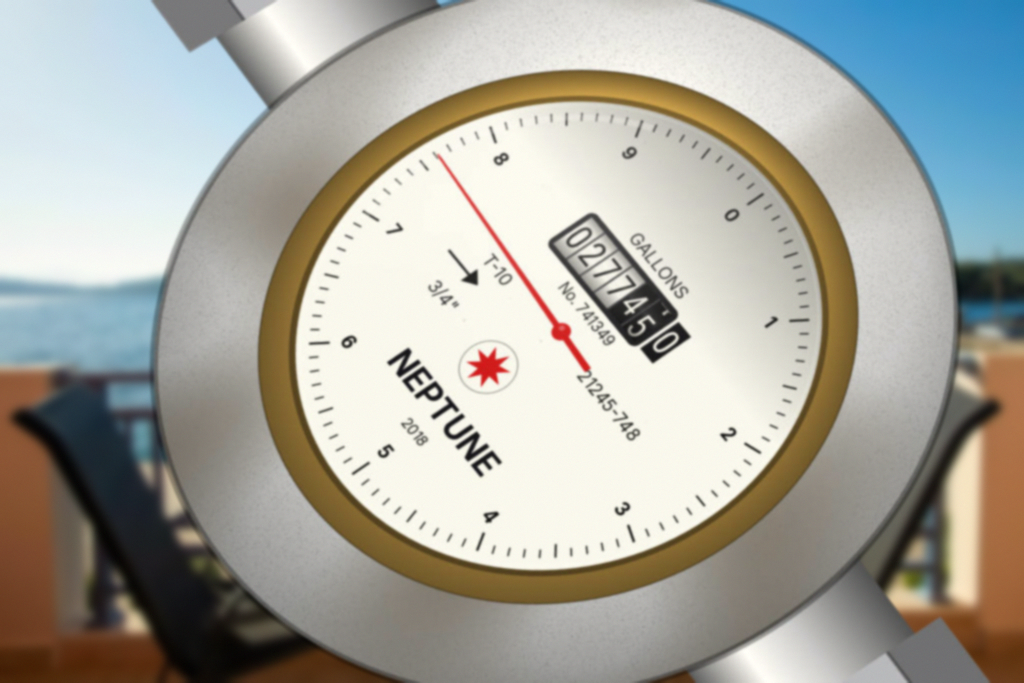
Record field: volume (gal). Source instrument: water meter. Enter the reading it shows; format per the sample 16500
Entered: 277447.6
